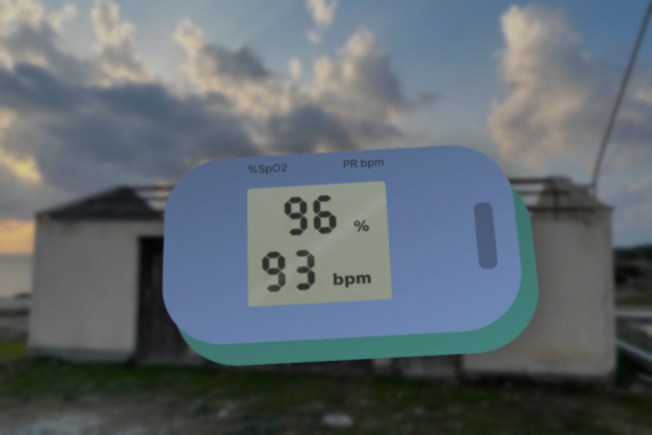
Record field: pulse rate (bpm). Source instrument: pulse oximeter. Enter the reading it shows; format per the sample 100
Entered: 93
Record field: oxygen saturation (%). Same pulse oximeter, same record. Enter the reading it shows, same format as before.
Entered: 96
